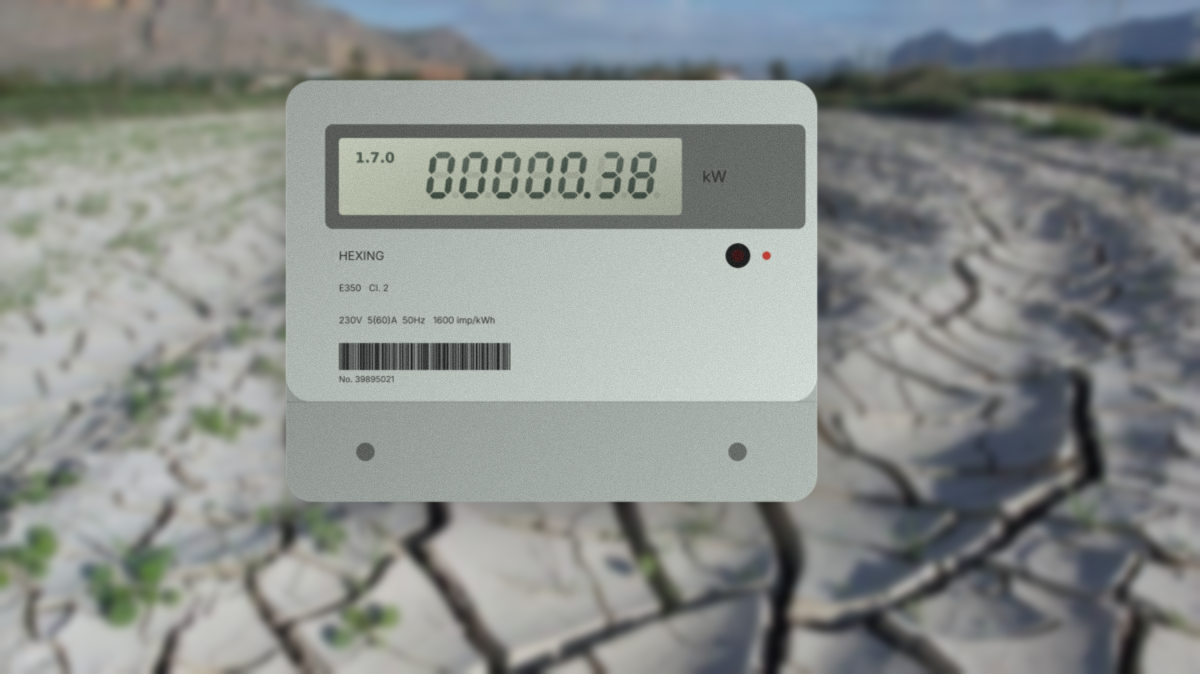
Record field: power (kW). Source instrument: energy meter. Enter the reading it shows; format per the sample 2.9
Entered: 0.38
